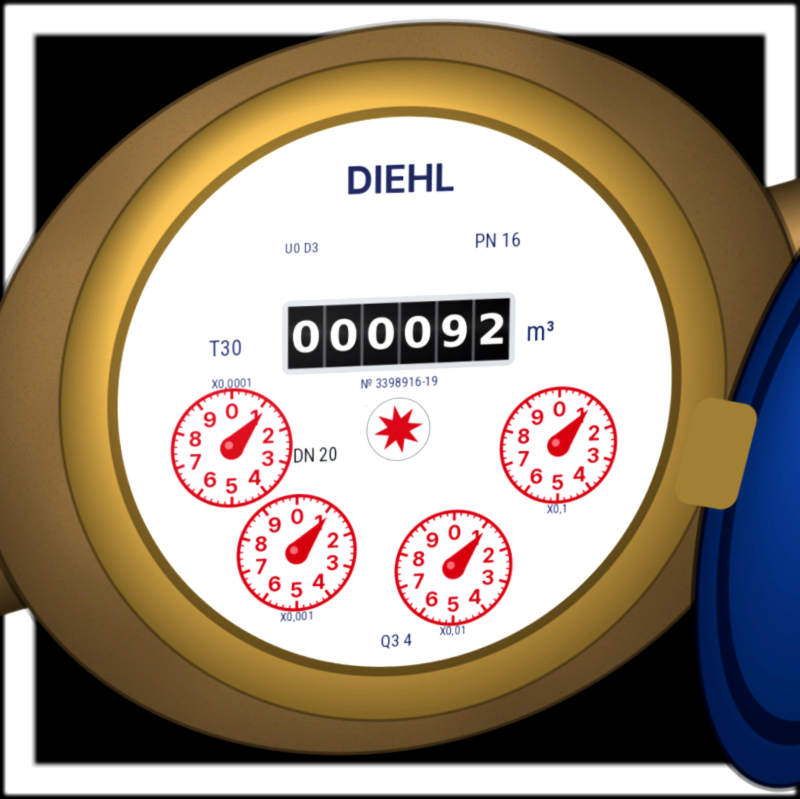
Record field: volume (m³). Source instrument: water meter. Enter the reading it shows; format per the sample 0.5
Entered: 92.1111
